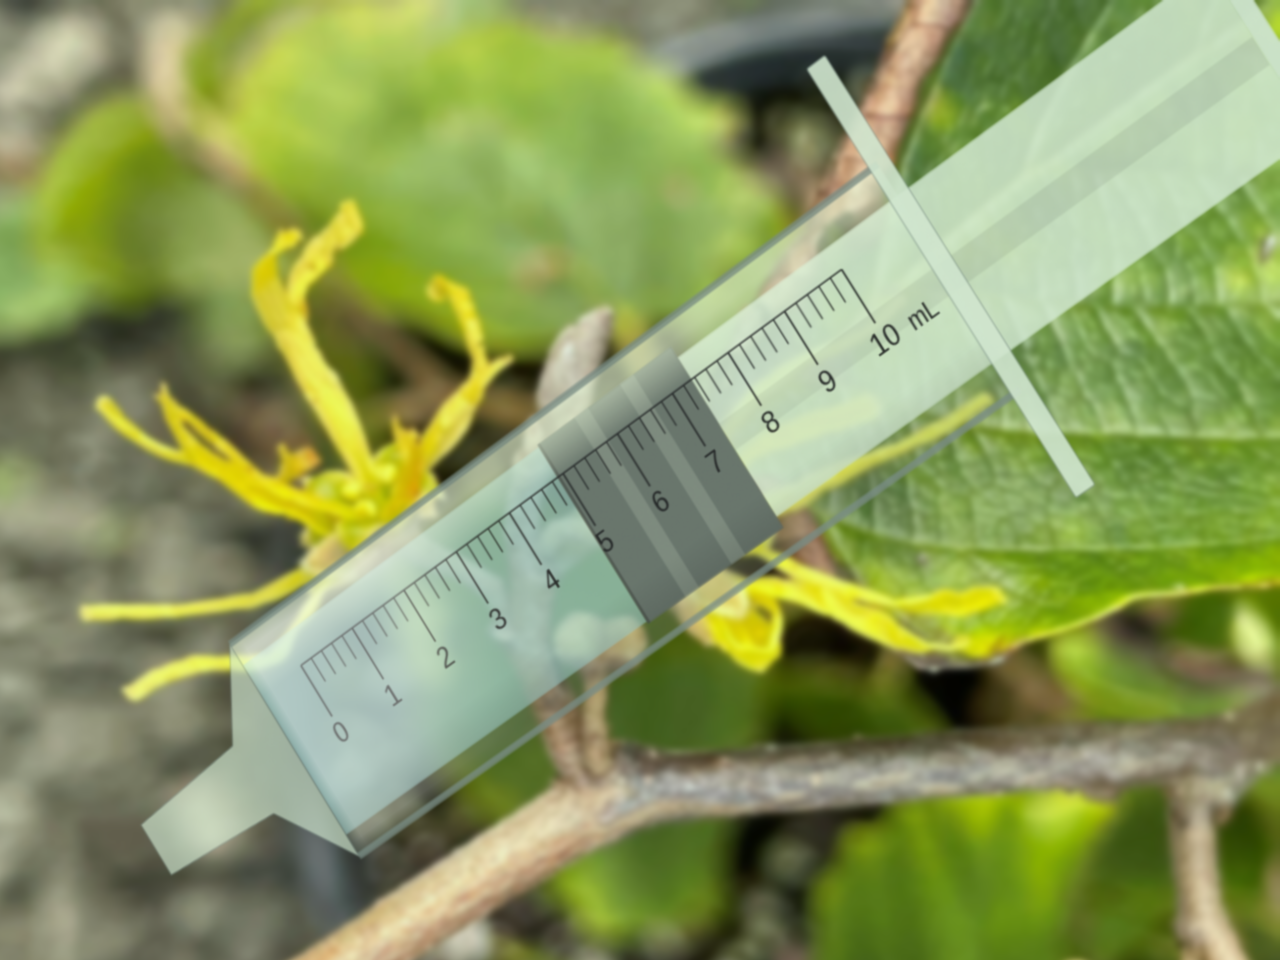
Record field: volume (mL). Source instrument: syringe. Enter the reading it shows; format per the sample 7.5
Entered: 4.9
